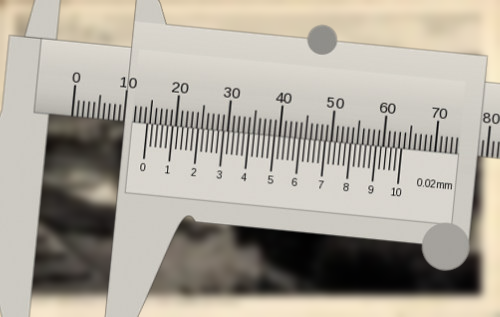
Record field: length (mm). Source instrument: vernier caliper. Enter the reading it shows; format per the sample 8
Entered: 14.5
